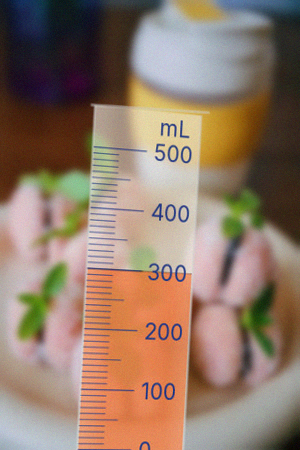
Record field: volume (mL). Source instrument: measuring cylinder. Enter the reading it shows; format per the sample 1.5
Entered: 300
